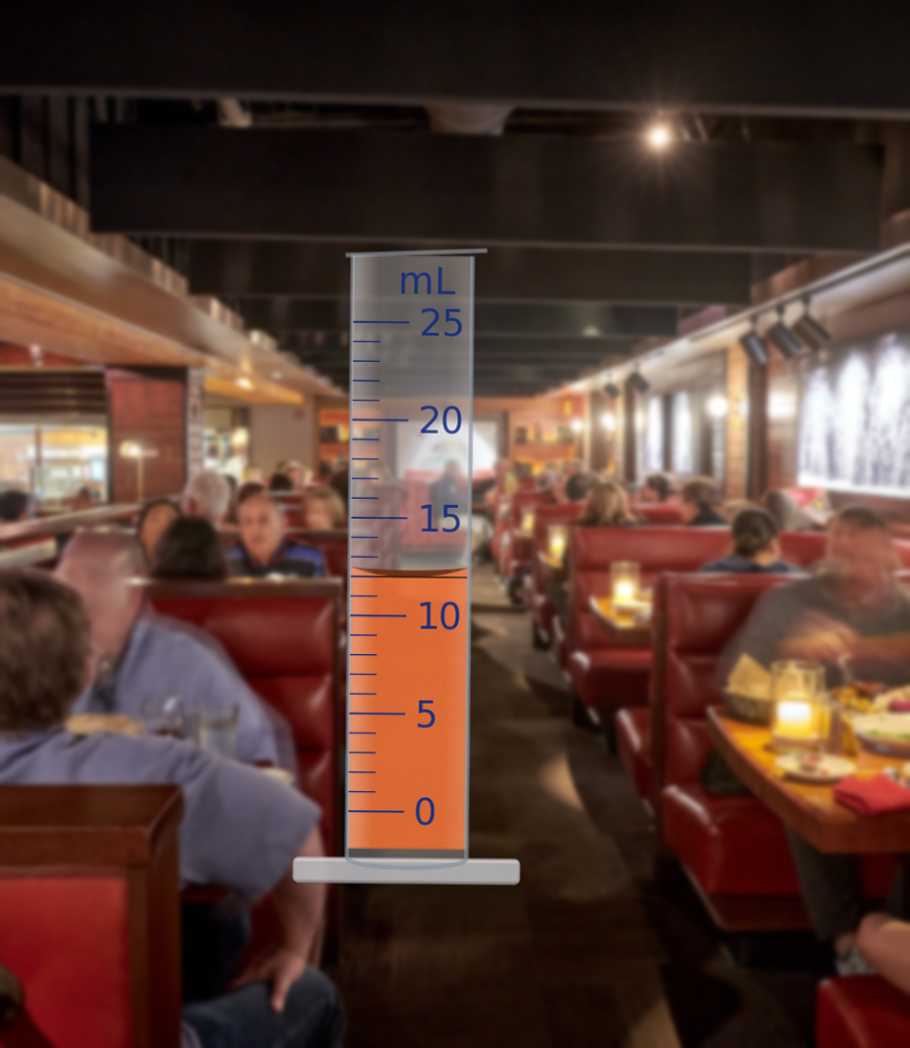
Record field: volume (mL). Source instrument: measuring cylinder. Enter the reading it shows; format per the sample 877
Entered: 12
